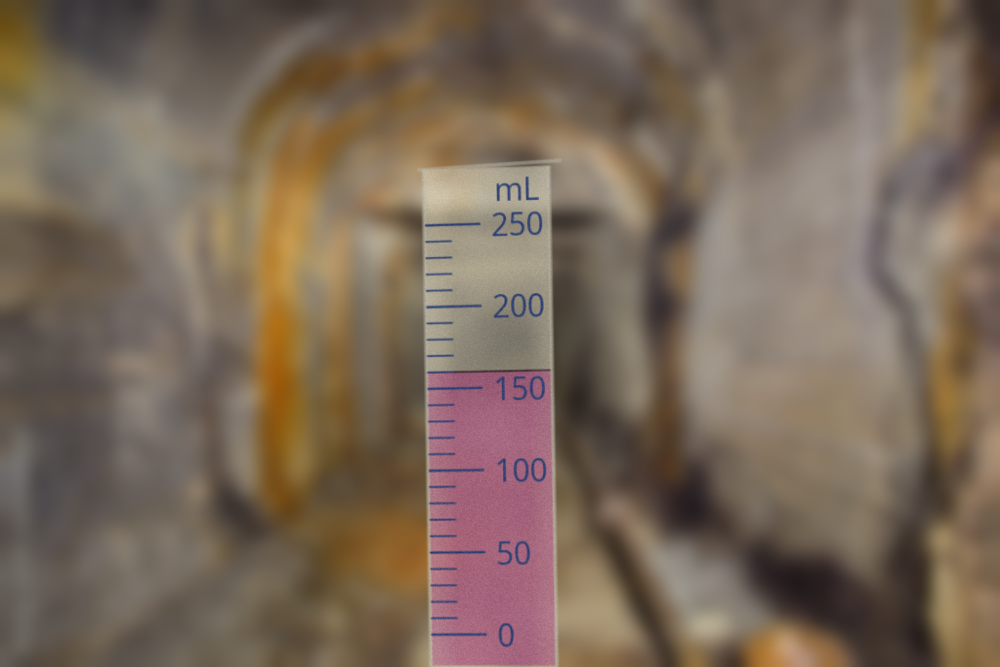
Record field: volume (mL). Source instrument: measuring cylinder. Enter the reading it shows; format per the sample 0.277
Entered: 160
